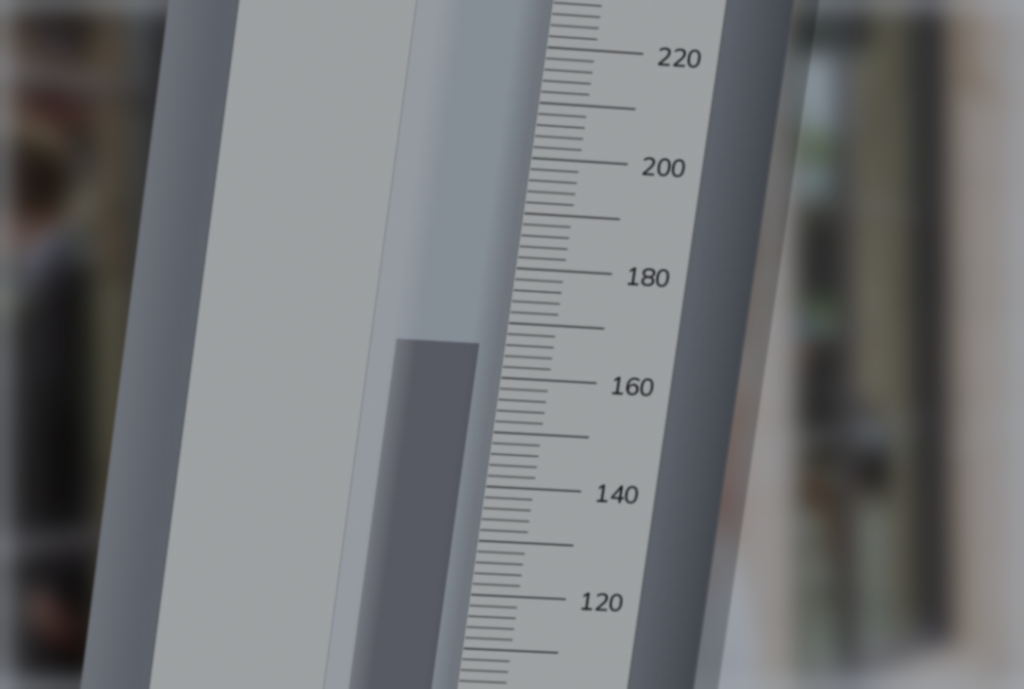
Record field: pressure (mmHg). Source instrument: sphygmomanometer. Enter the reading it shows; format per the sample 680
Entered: 166
